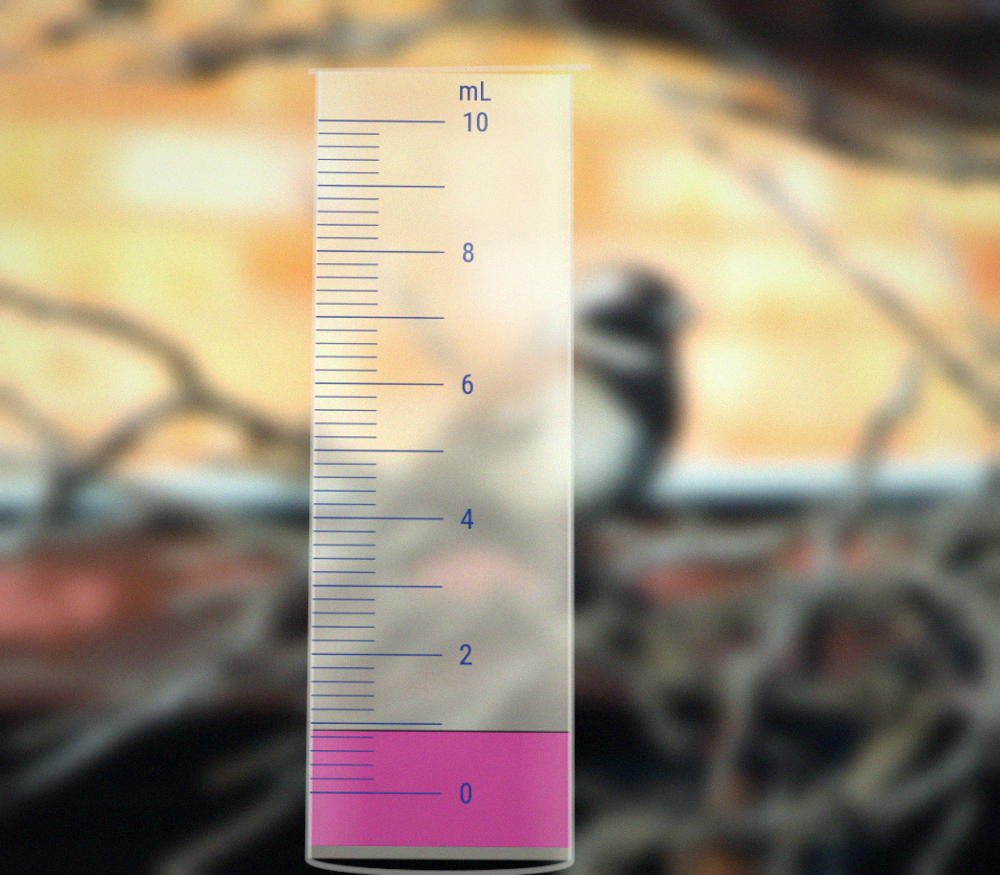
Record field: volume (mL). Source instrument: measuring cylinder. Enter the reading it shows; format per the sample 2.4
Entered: 0.9
